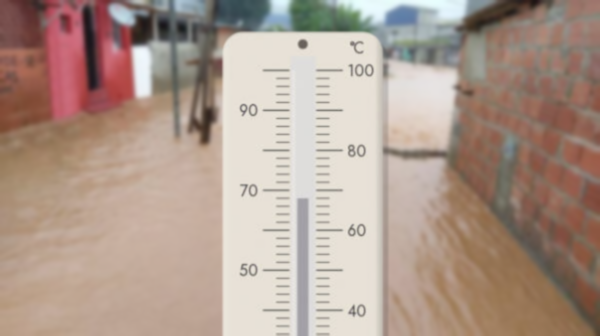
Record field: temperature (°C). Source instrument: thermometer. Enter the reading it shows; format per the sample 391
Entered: 68
